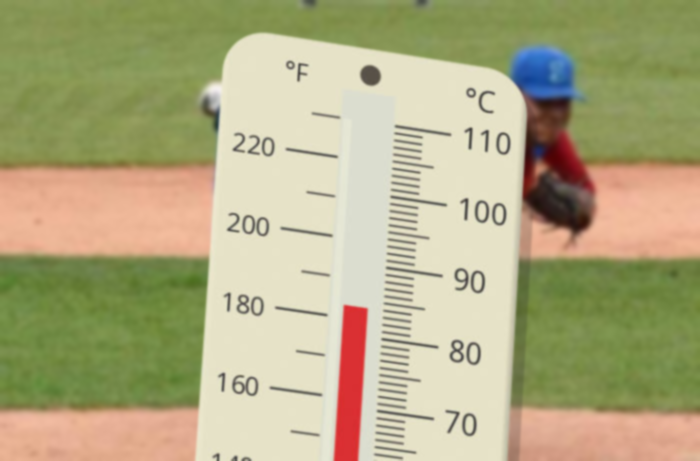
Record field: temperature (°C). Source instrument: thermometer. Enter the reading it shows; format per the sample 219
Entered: 84
